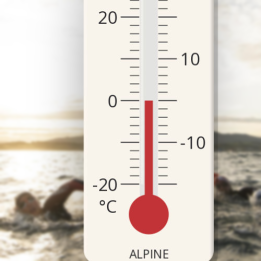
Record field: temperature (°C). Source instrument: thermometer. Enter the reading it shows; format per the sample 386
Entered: 0
